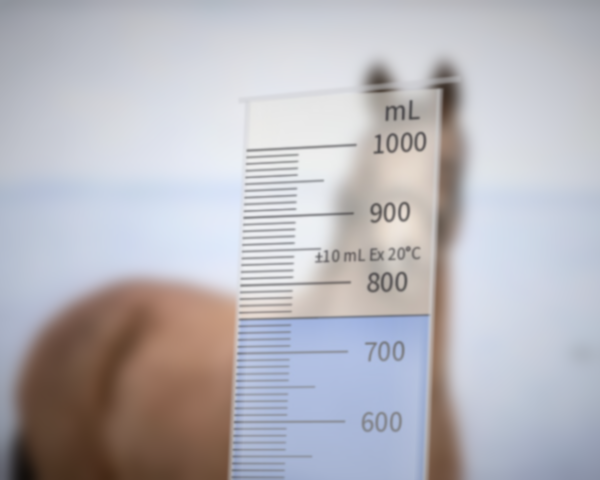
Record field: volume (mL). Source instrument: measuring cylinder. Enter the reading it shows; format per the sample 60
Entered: 750
